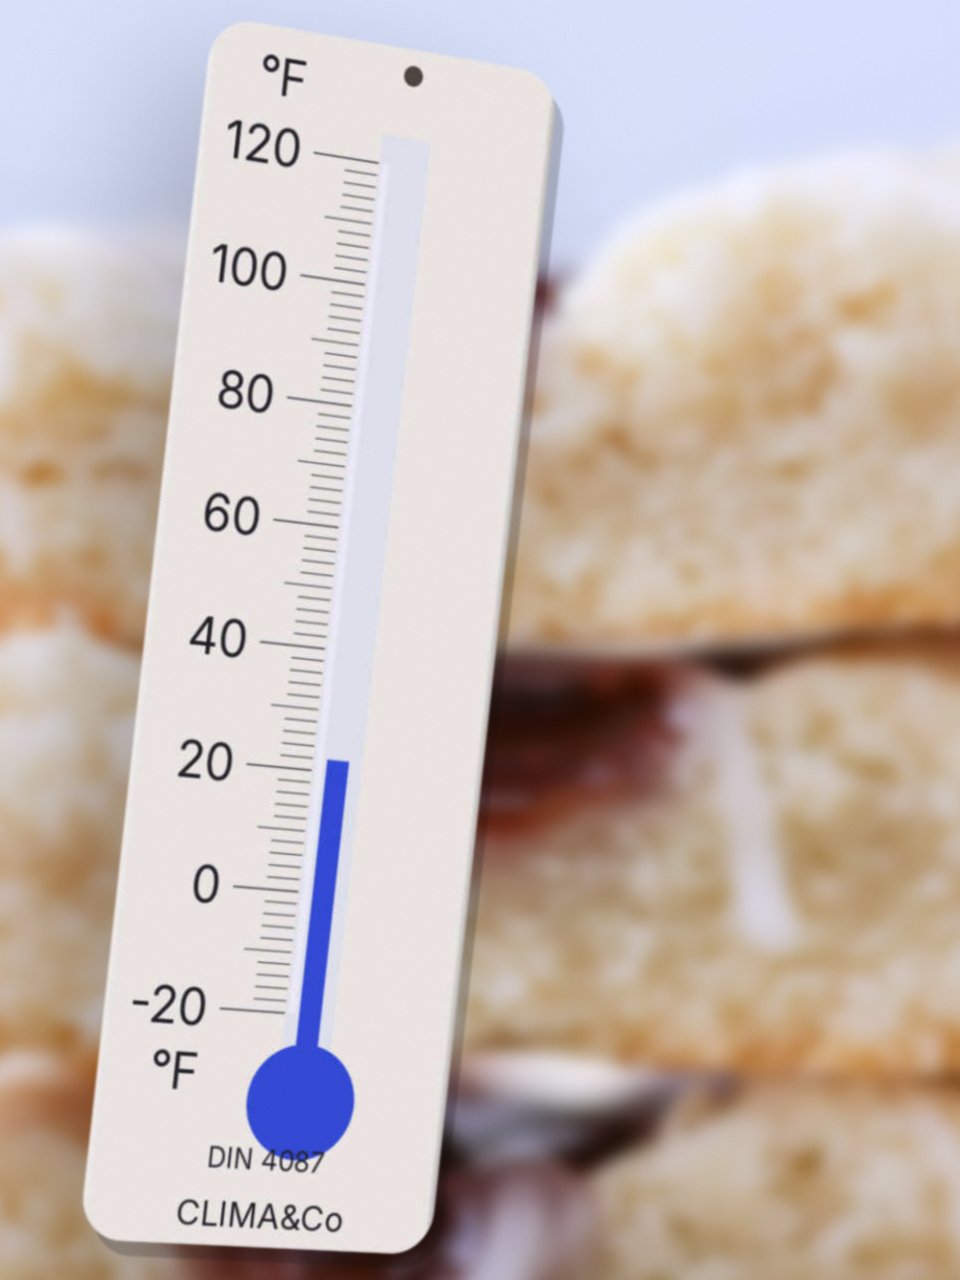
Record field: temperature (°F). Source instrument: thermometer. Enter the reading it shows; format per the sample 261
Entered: 22
